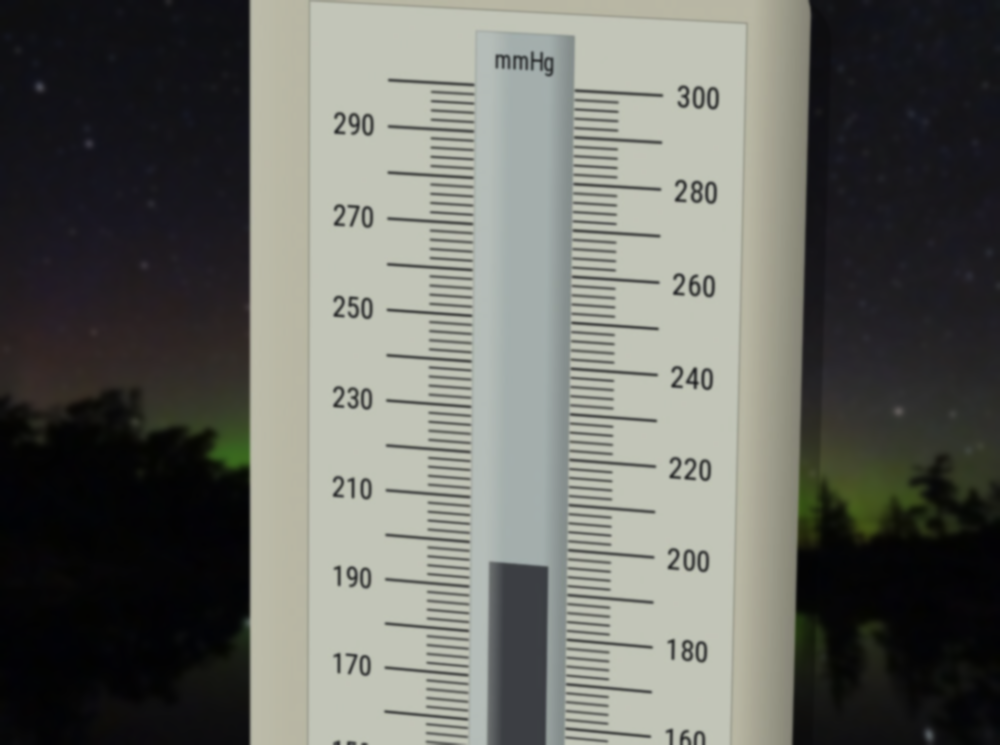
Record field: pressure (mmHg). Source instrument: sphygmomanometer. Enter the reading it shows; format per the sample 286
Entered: 196
